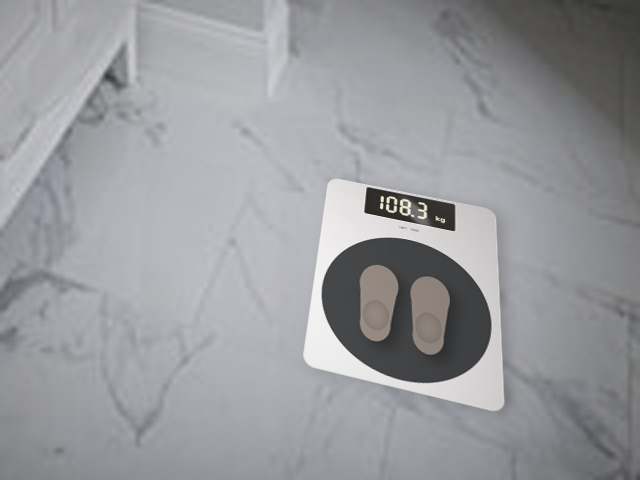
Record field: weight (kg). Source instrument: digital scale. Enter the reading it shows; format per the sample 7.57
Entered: 108.3
